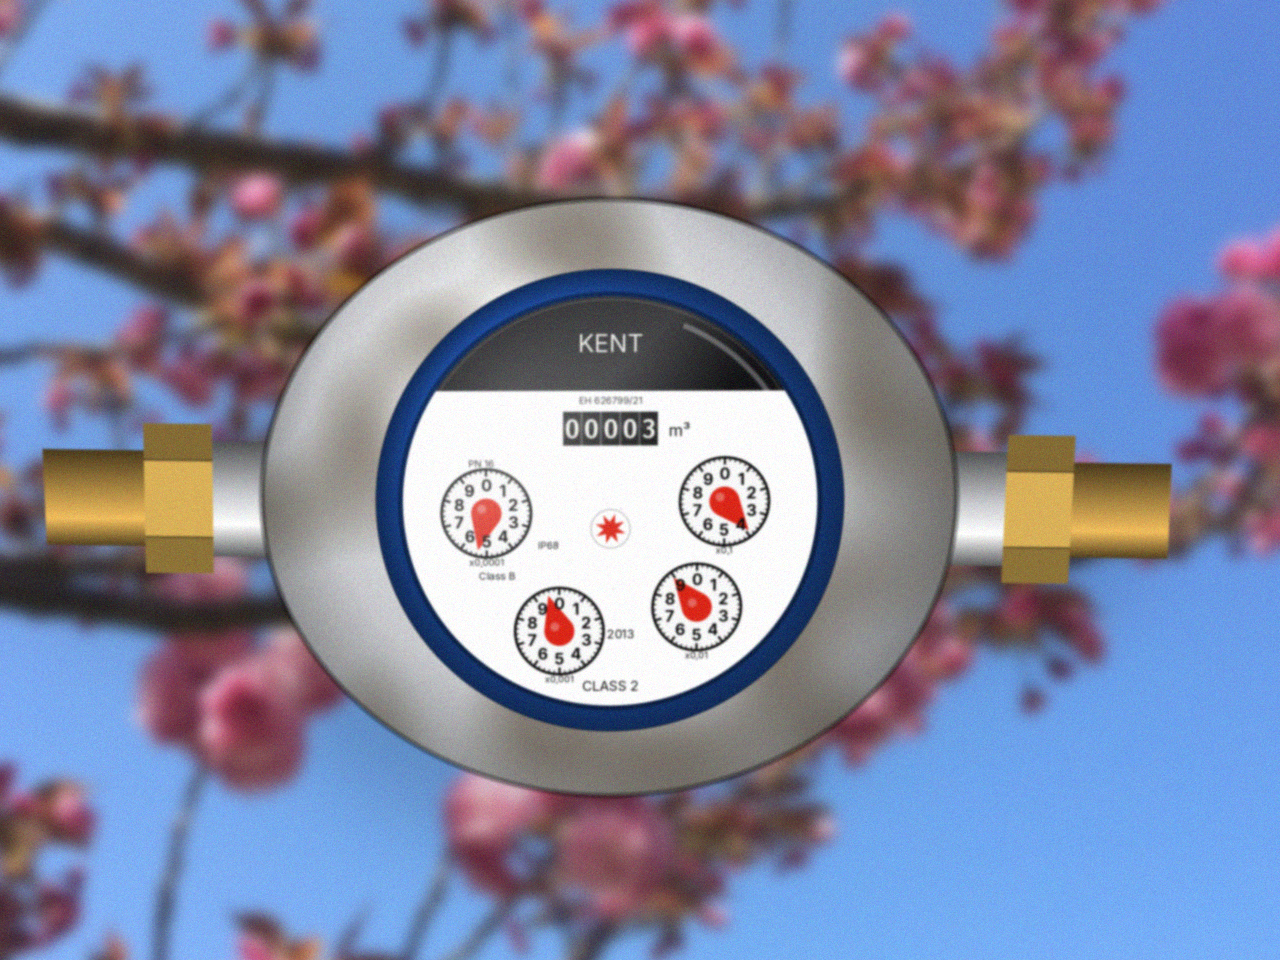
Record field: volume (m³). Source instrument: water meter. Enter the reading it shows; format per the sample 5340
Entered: 3.3895
